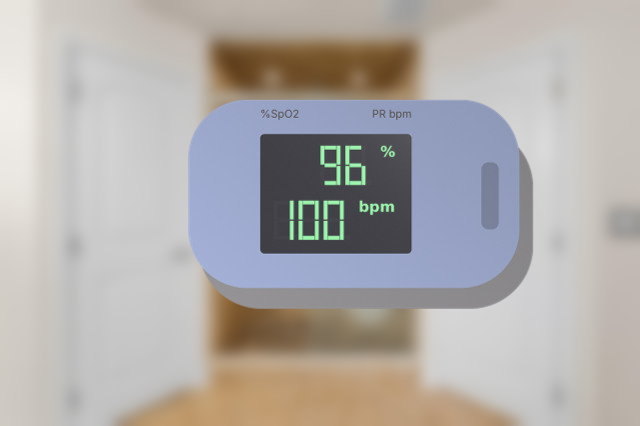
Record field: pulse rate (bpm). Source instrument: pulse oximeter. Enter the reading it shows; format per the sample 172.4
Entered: 100
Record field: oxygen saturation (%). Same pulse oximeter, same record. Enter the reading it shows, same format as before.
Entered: 96
